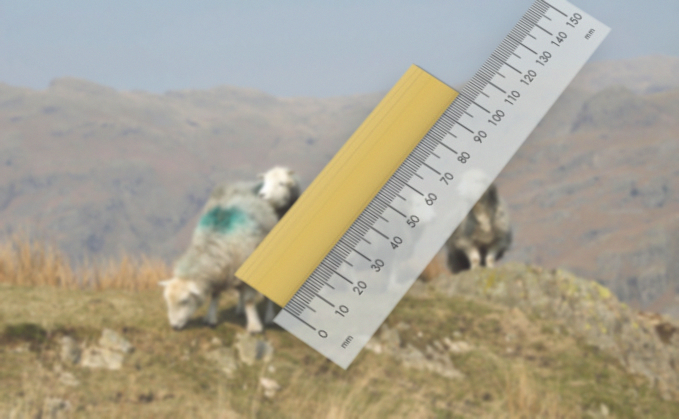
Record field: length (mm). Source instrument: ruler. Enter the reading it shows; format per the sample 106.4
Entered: 100
